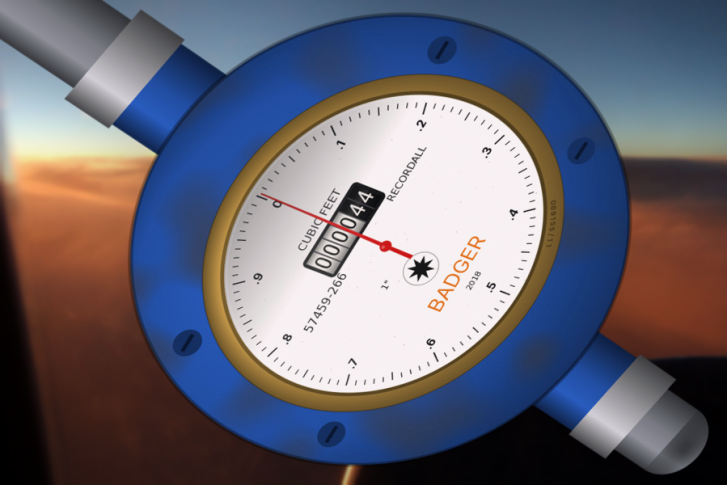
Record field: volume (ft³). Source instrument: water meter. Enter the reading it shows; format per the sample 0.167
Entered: 44.00
